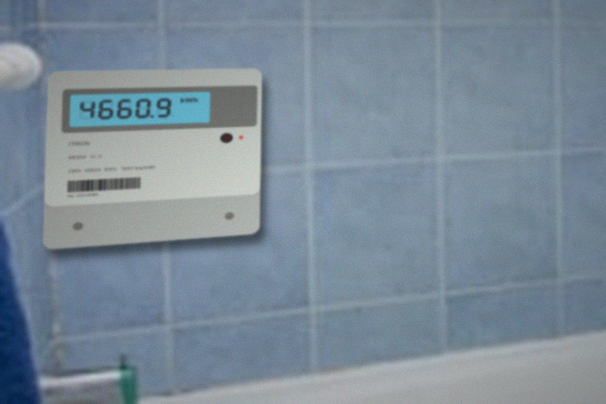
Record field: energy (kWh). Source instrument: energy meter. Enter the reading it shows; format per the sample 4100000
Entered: 4660.9
